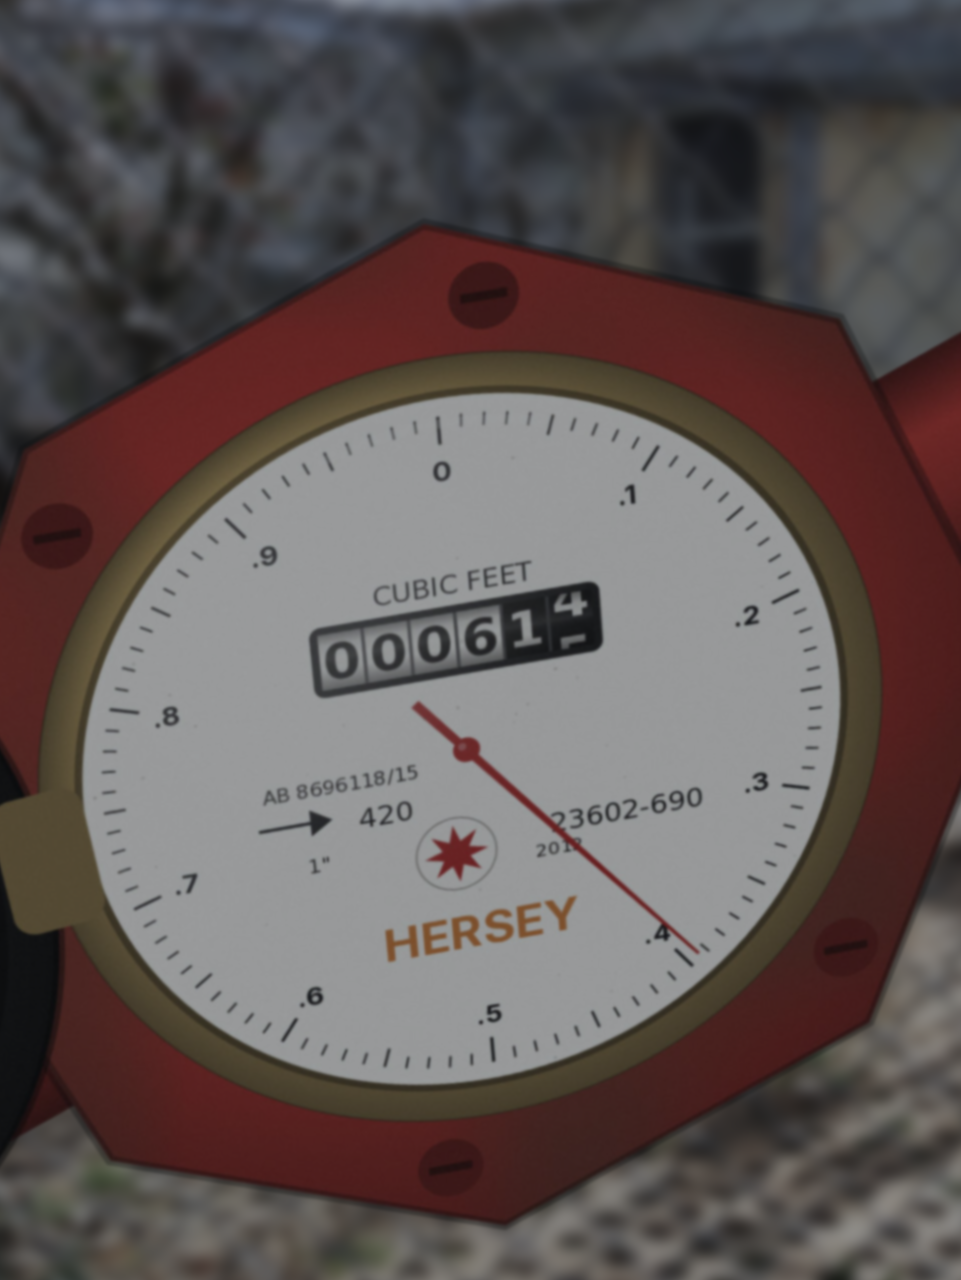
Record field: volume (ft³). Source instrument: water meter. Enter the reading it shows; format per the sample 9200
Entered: 614.39
